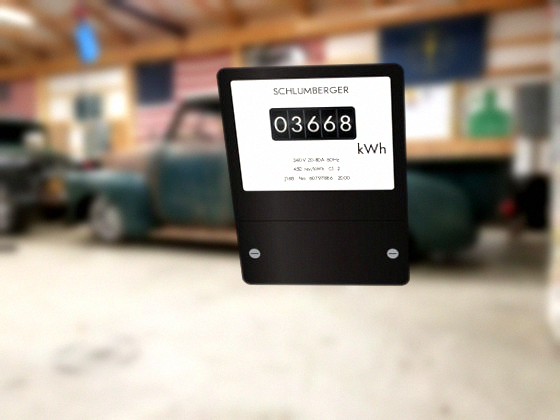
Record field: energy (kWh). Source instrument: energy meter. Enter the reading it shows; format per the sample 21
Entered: 3668
